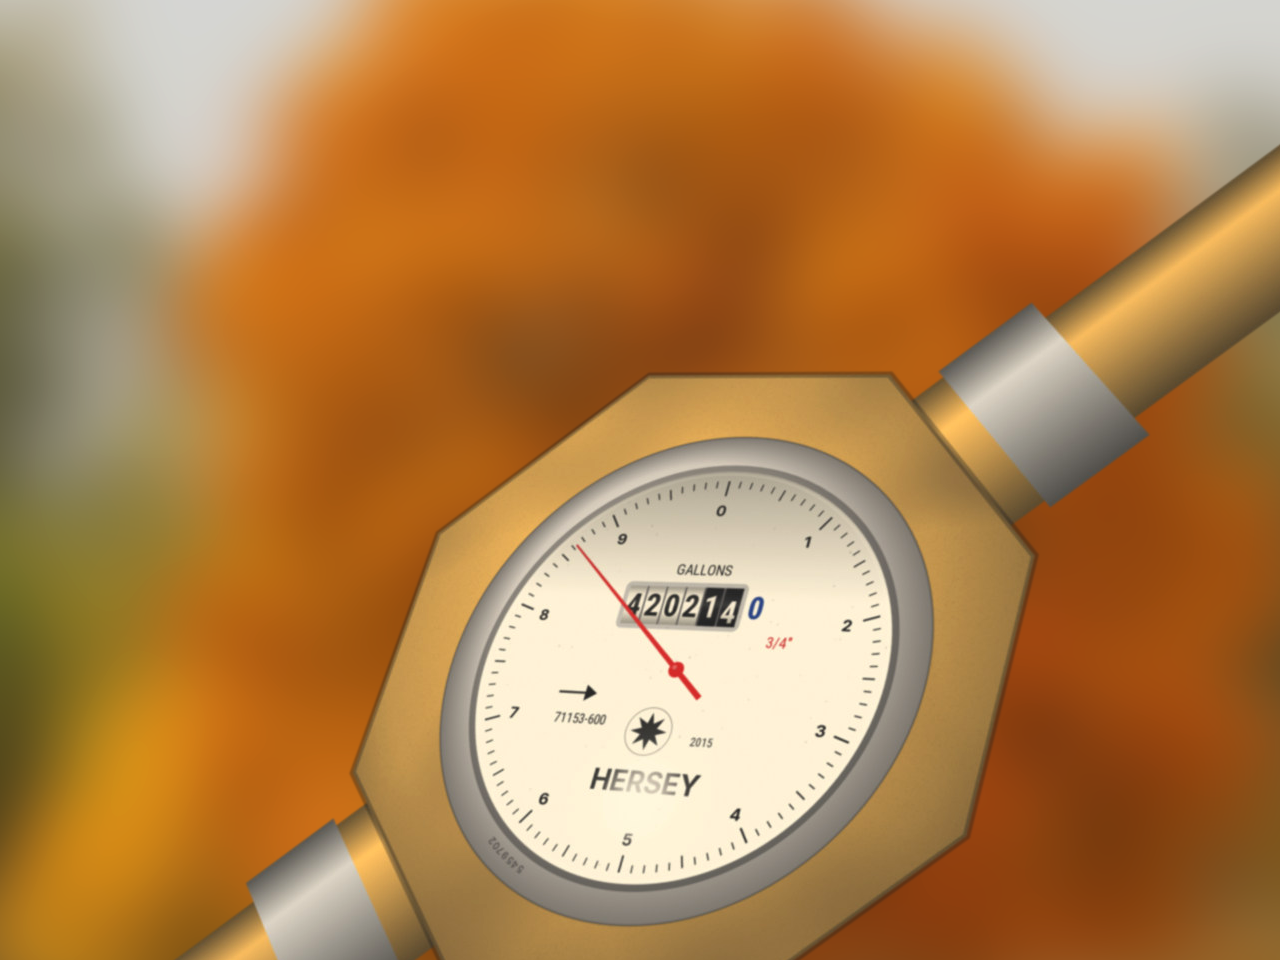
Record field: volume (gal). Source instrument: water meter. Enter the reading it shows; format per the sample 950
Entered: 4202138.6
